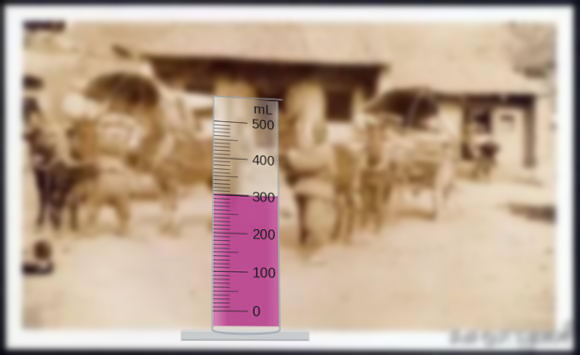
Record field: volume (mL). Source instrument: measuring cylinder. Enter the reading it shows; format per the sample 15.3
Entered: 300
